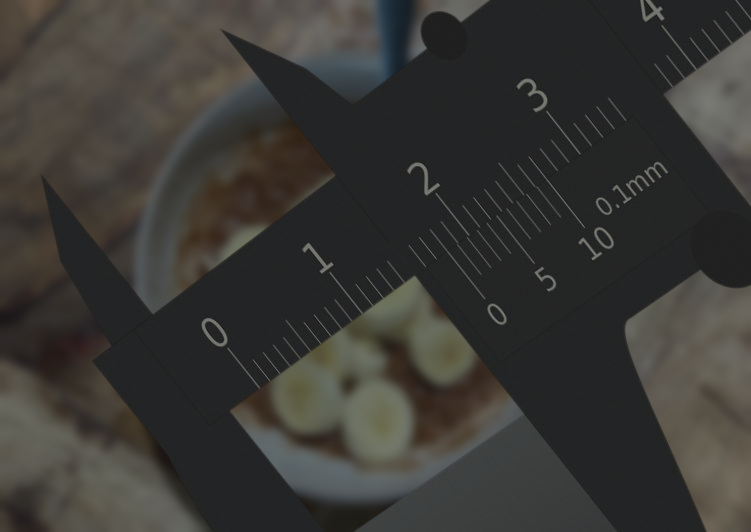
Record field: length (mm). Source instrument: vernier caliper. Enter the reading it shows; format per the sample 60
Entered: 18.0
